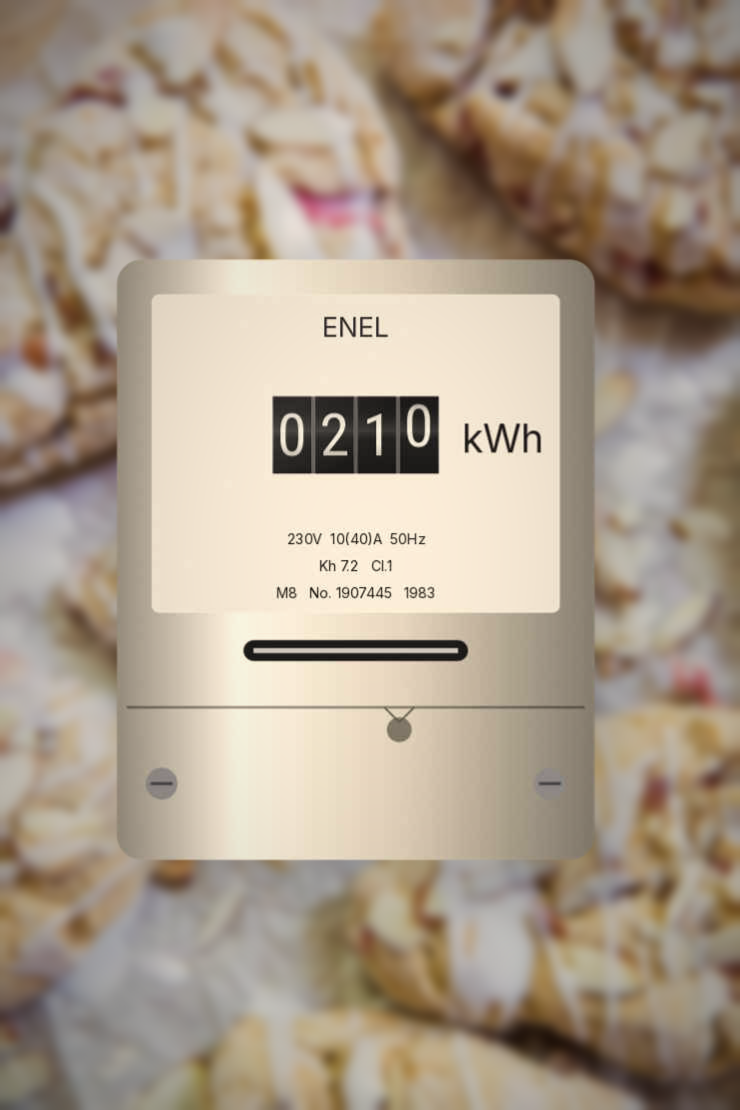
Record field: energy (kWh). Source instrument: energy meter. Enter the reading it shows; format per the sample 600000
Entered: 210
